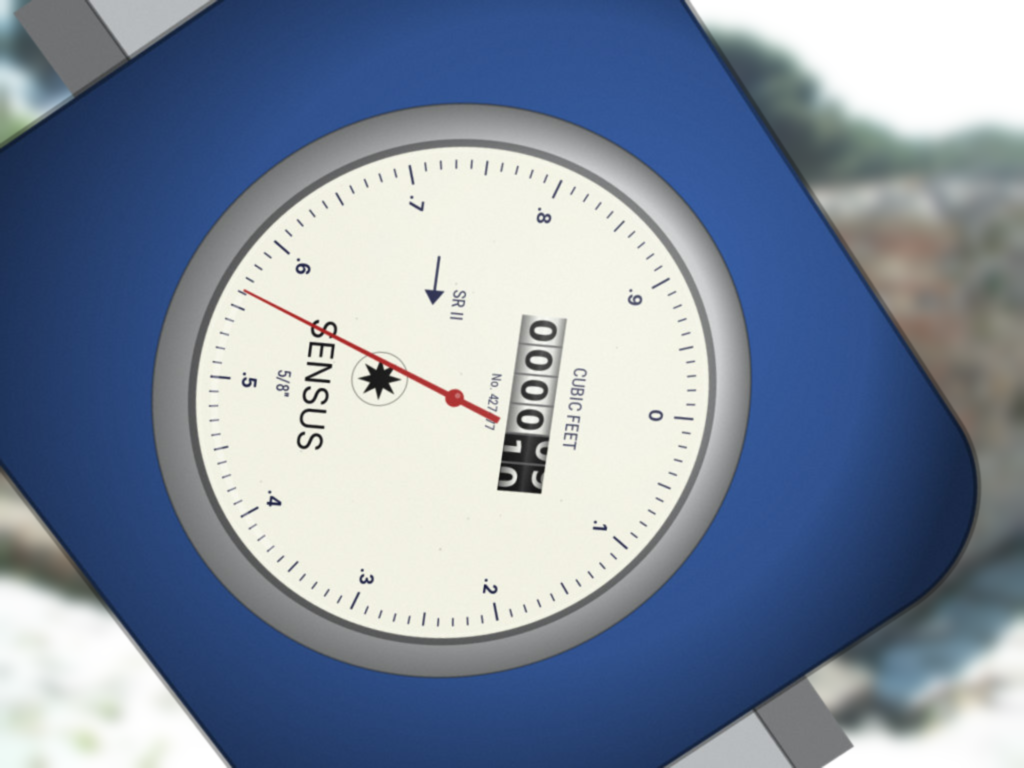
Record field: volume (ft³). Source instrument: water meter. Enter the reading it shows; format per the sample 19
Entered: 9.56
